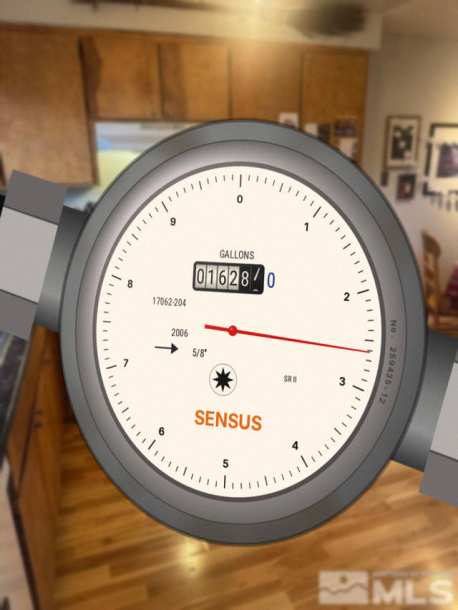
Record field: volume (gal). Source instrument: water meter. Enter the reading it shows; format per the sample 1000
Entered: 162872.6
